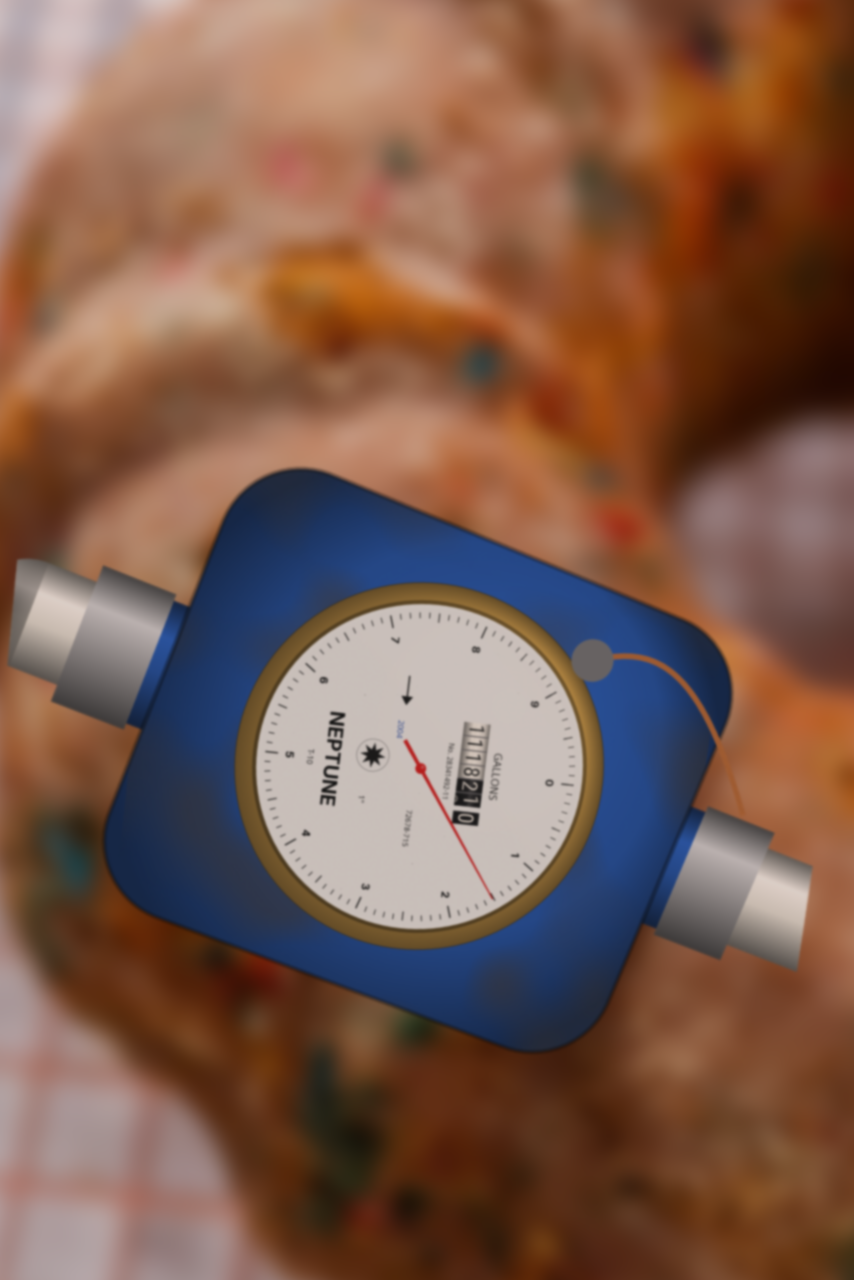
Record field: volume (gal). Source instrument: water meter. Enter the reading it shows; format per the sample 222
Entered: 1118211.5
